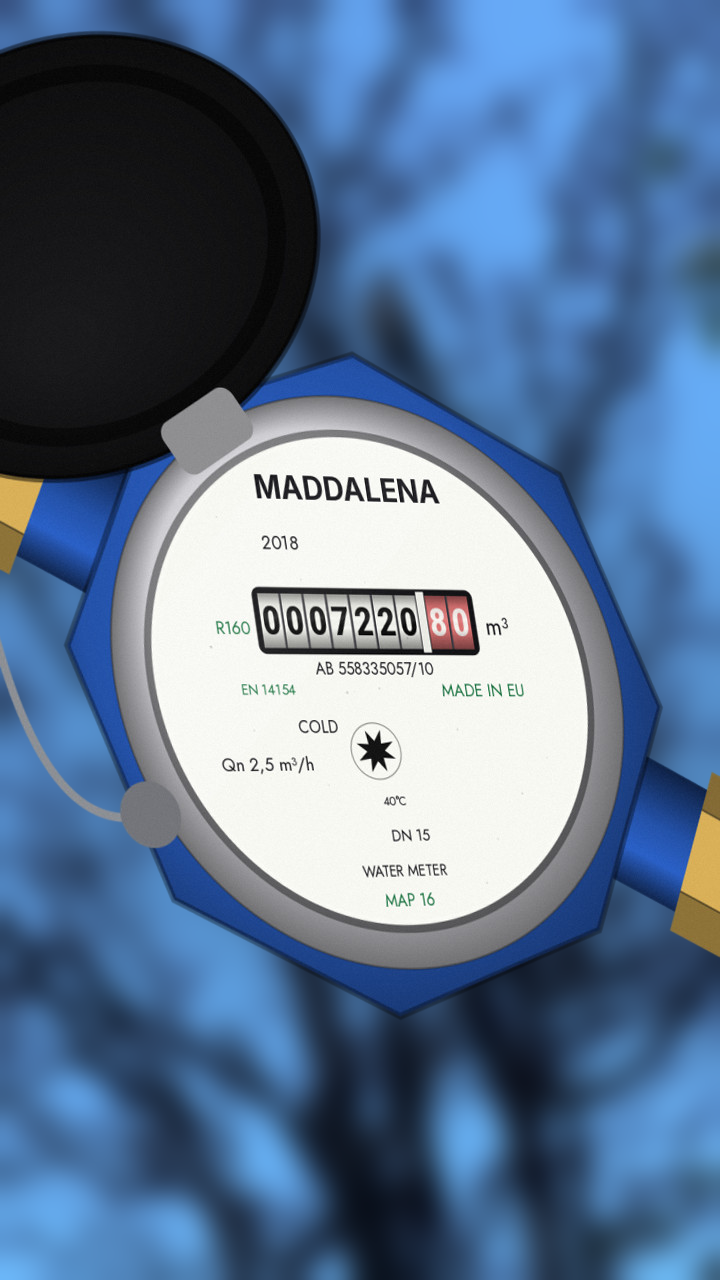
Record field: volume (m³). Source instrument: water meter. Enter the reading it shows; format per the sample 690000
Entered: 7220.80
